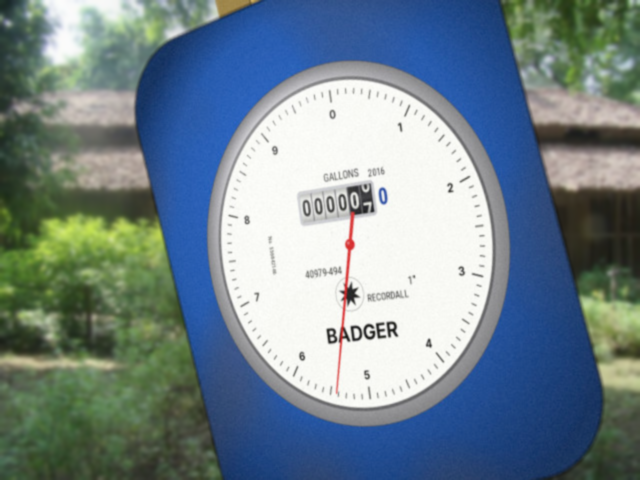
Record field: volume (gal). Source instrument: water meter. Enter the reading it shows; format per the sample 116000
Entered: 65.4
